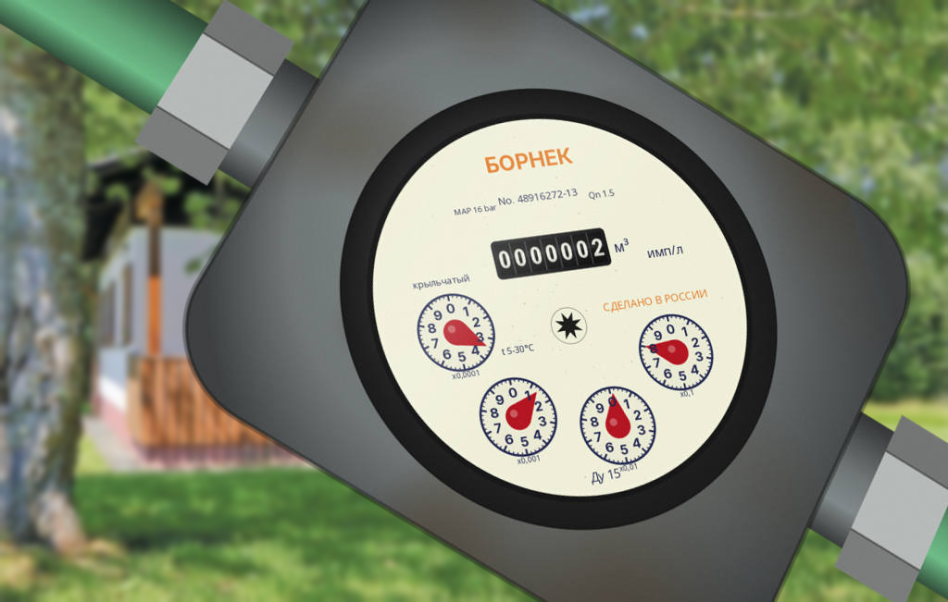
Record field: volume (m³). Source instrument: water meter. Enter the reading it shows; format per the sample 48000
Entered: 2.8013
